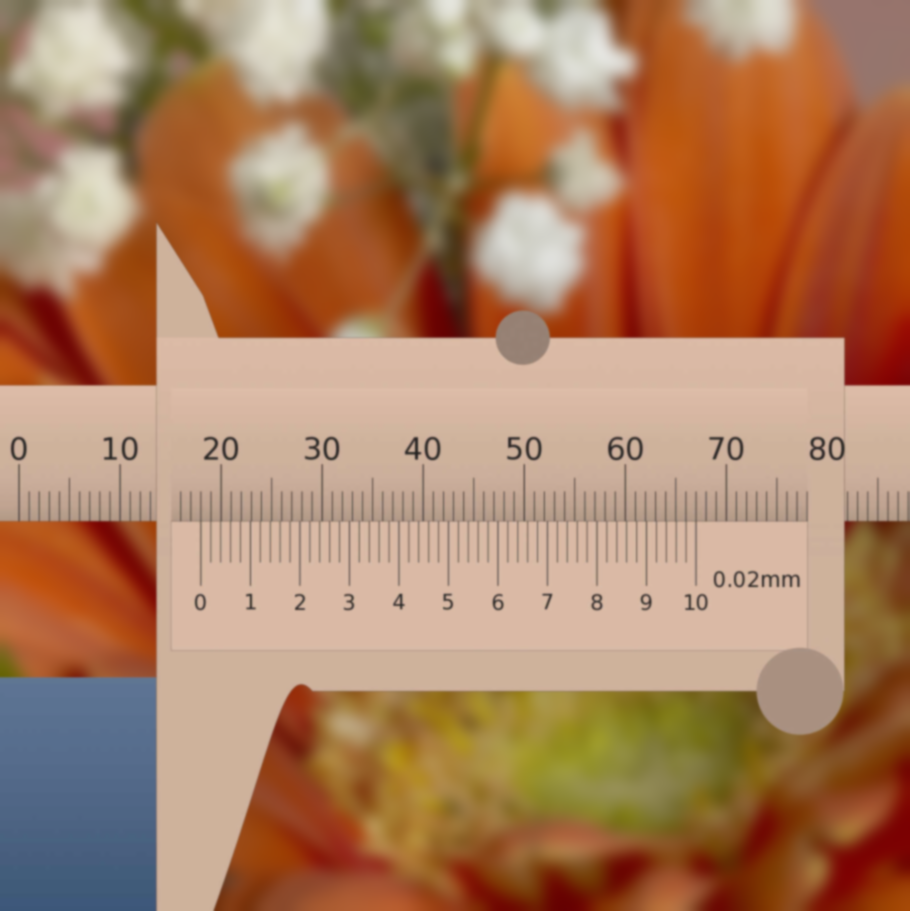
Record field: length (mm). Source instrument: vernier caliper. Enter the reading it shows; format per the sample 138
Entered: 18.0
